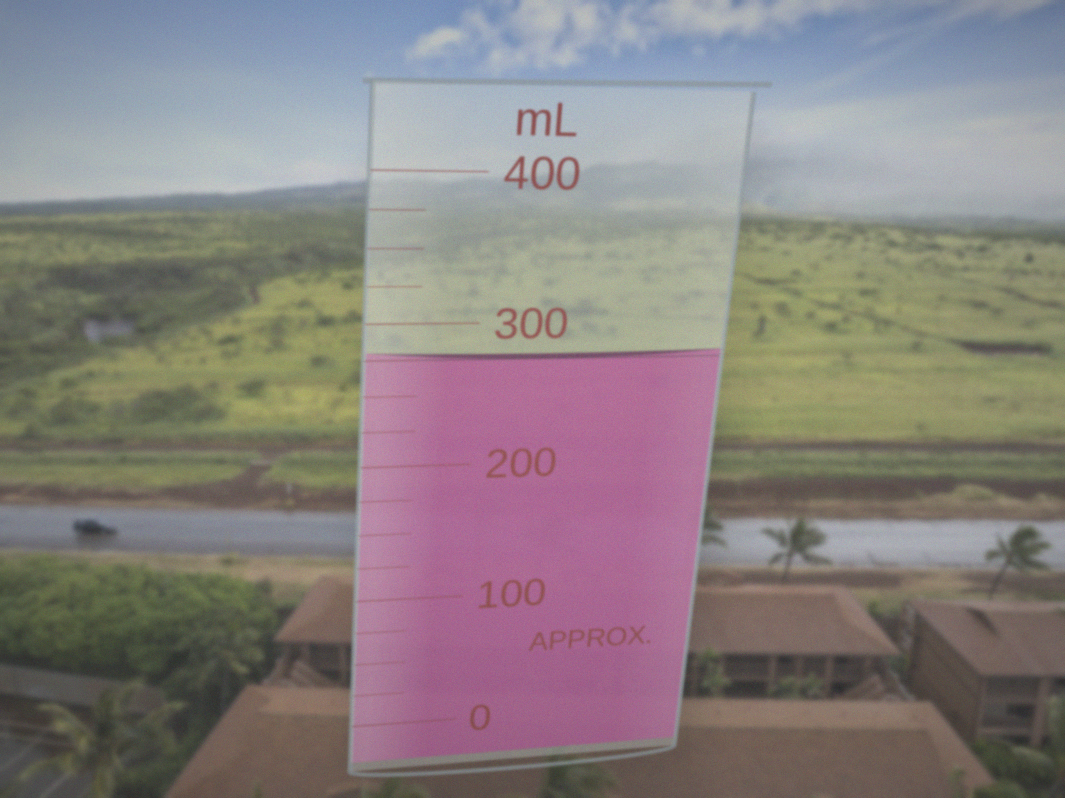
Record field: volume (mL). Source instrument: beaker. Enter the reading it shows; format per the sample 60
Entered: 275
